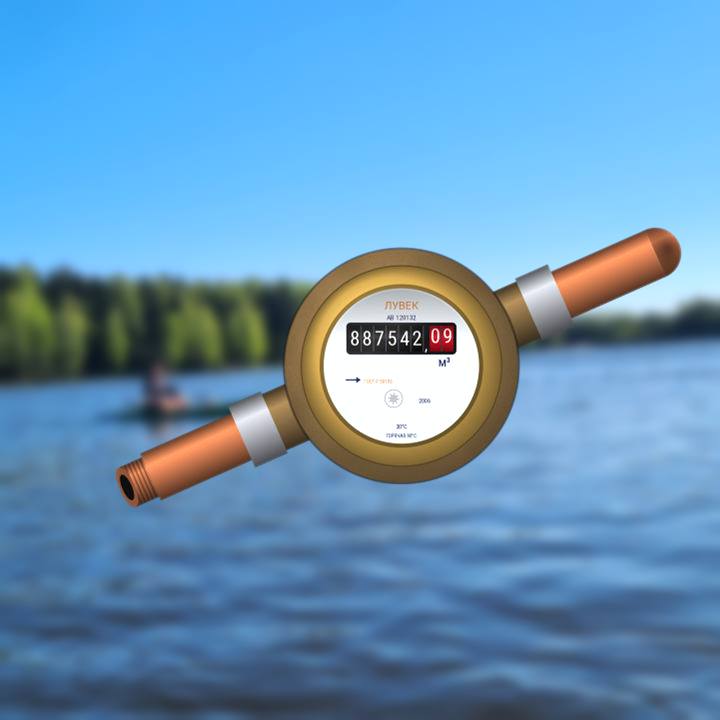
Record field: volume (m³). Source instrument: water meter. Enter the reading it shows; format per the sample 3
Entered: 887542.09
